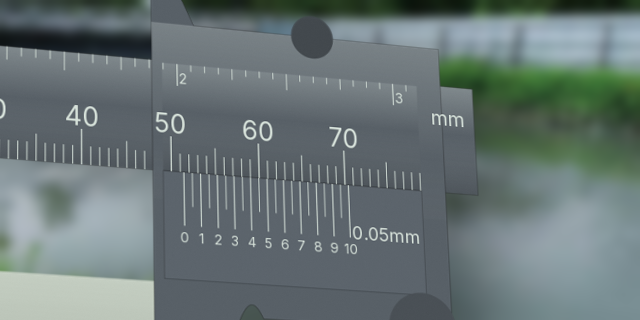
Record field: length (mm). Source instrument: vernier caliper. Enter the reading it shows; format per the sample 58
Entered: 51.4
